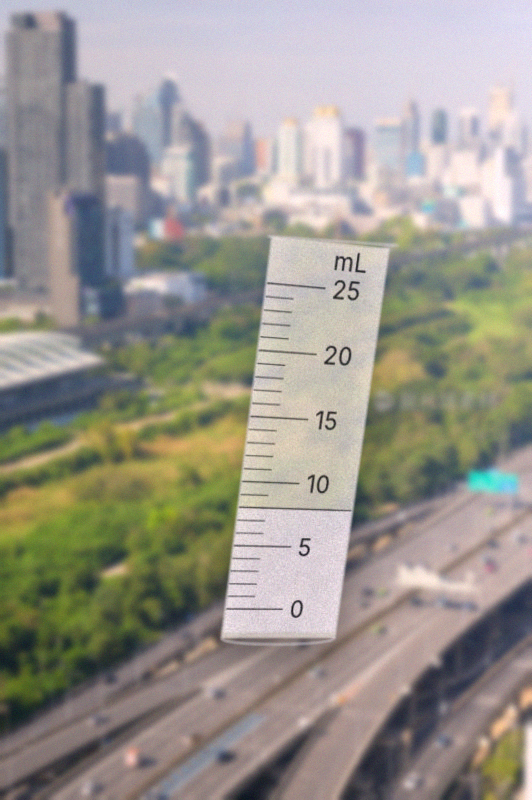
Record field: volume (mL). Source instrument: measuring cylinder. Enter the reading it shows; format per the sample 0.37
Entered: 8
